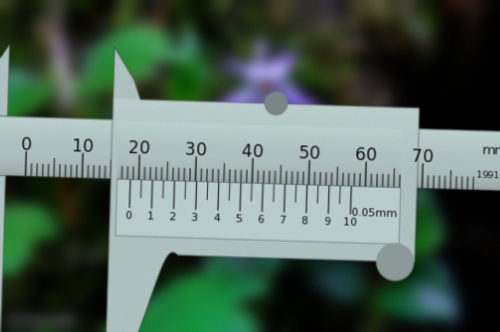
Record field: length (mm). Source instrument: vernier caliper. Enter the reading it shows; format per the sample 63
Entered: 18.5
